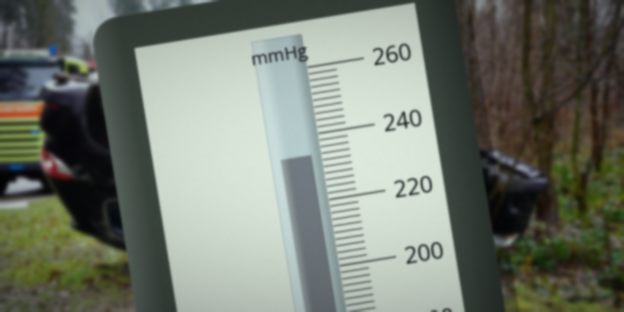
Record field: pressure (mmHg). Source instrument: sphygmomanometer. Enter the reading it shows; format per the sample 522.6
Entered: 234
